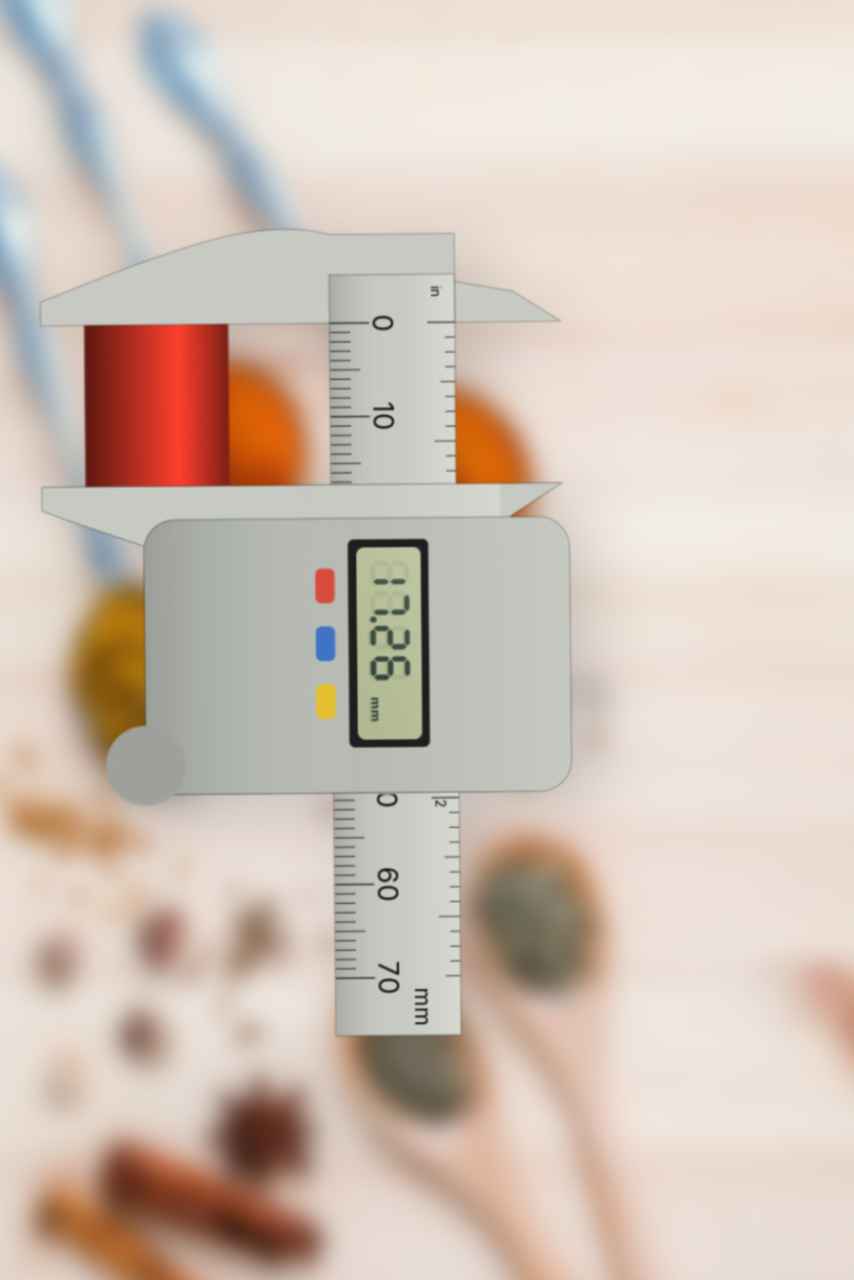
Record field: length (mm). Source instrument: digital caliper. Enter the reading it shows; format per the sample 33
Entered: 17.26
